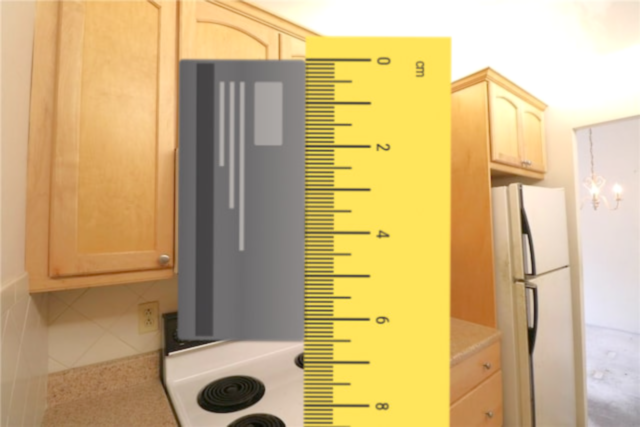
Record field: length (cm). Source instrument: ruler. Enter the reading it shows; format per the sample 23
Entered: 6.5
